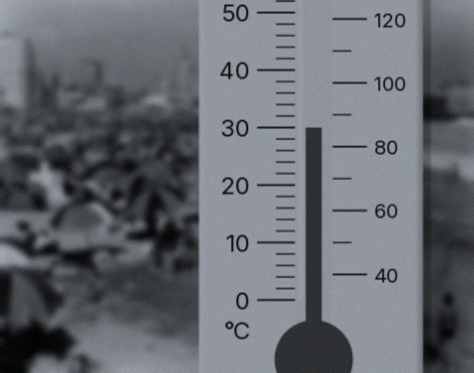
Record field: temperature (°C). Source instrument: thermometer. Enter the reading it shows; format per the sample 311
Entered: 30
